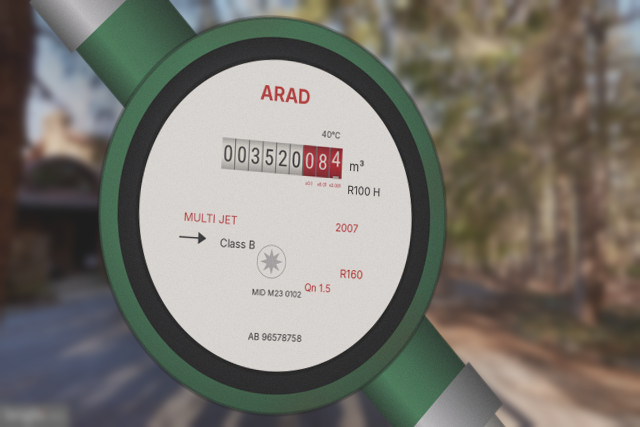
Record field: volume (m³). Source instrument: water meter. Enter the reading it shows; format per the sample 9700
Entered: 3520.084
